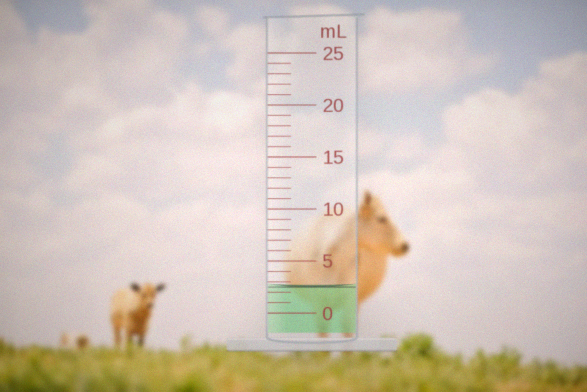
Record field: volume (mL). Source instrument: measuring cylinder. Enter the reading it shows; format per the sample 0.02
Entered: 2.5
